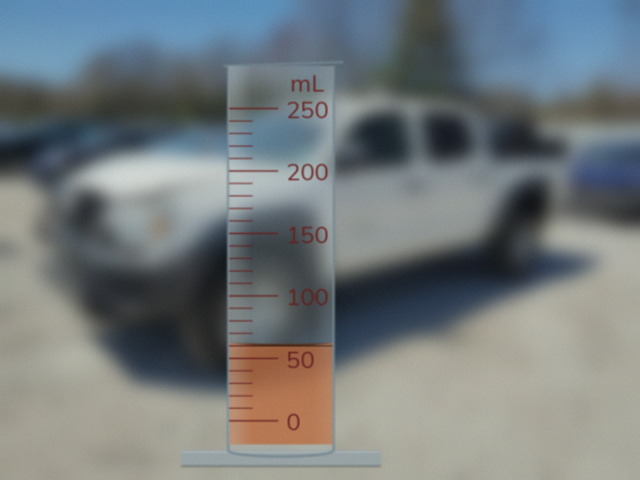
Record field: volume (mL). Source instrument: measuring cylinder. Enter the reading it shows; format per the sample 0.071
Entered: 60
